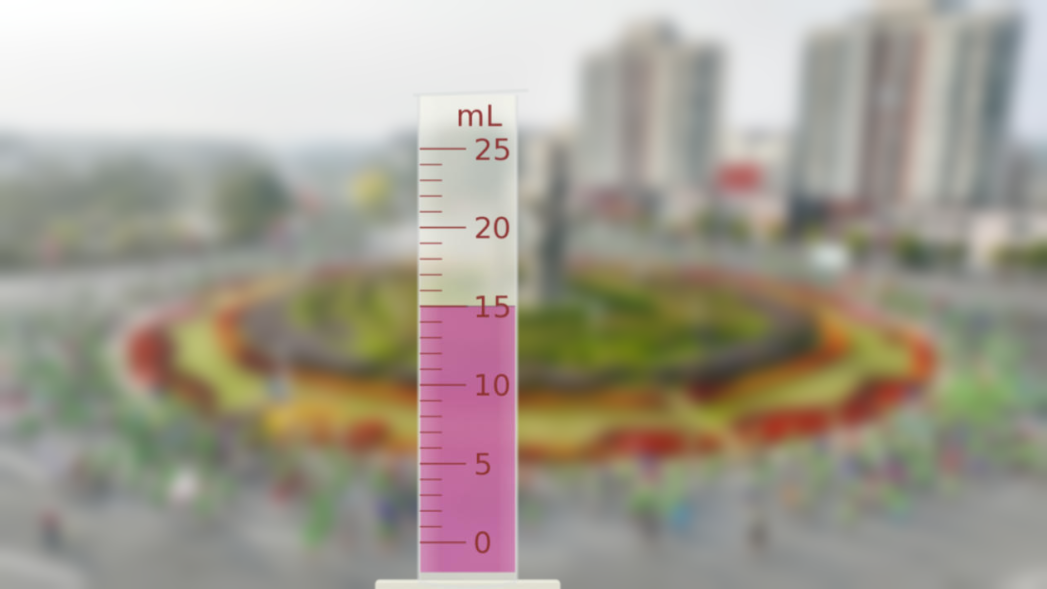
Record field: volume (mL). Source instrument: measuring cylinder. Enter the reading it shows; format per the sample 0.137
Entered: 15
